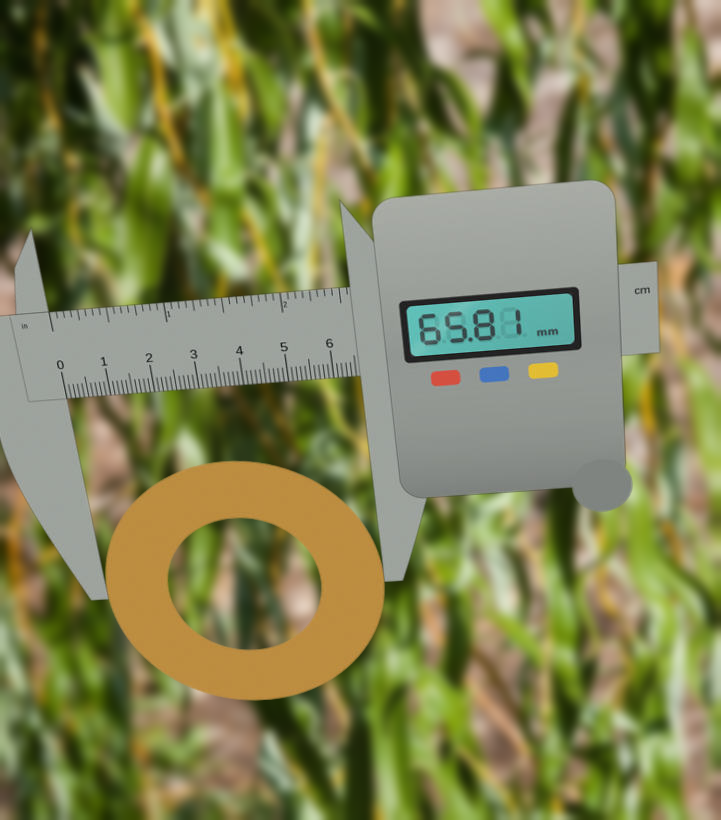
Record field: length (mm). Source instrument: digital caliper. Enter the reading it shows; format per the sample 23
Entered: 65.81
